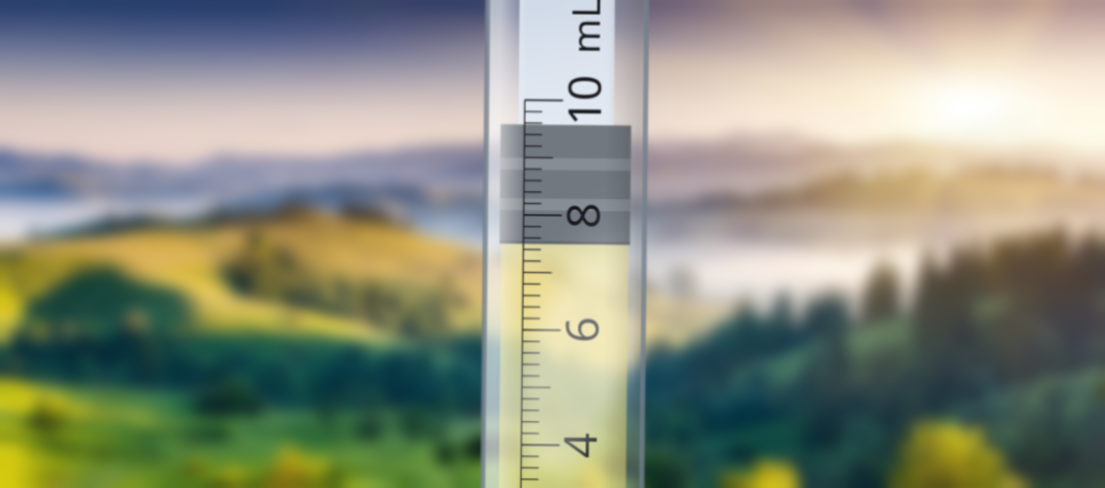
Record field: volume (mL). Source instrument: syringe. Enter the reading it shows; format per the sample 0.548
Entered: 7.5
